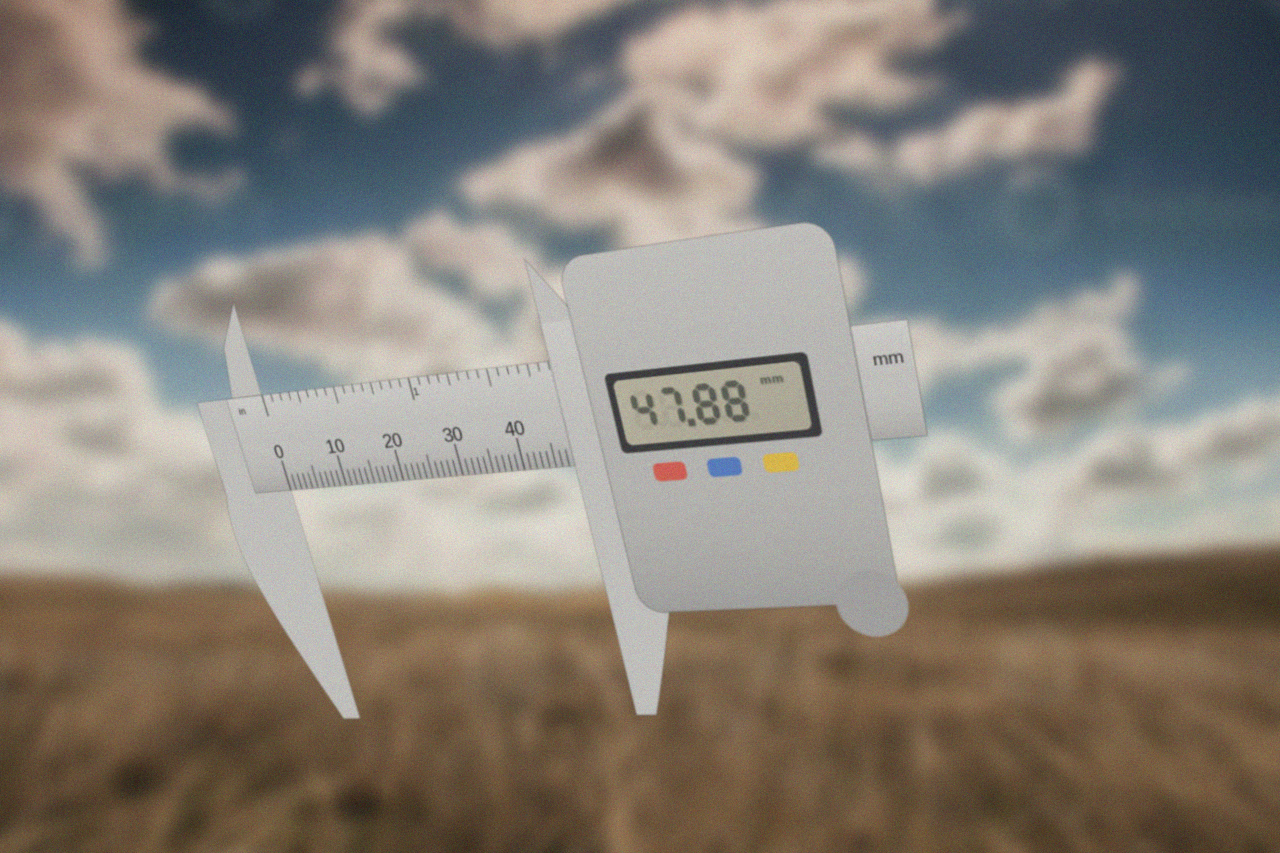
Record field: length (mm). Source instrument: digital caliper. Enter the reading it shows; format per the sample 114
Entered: 47.88
